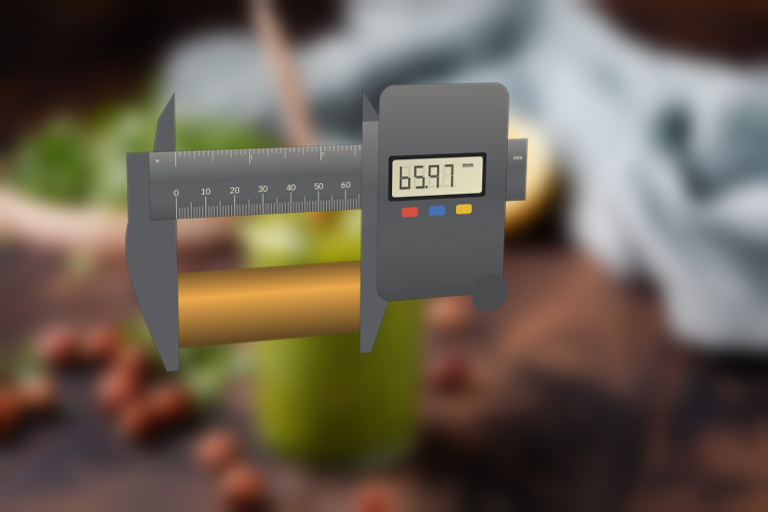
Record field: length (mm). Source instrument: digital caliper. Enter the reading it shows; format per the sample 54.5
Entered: 65.97
